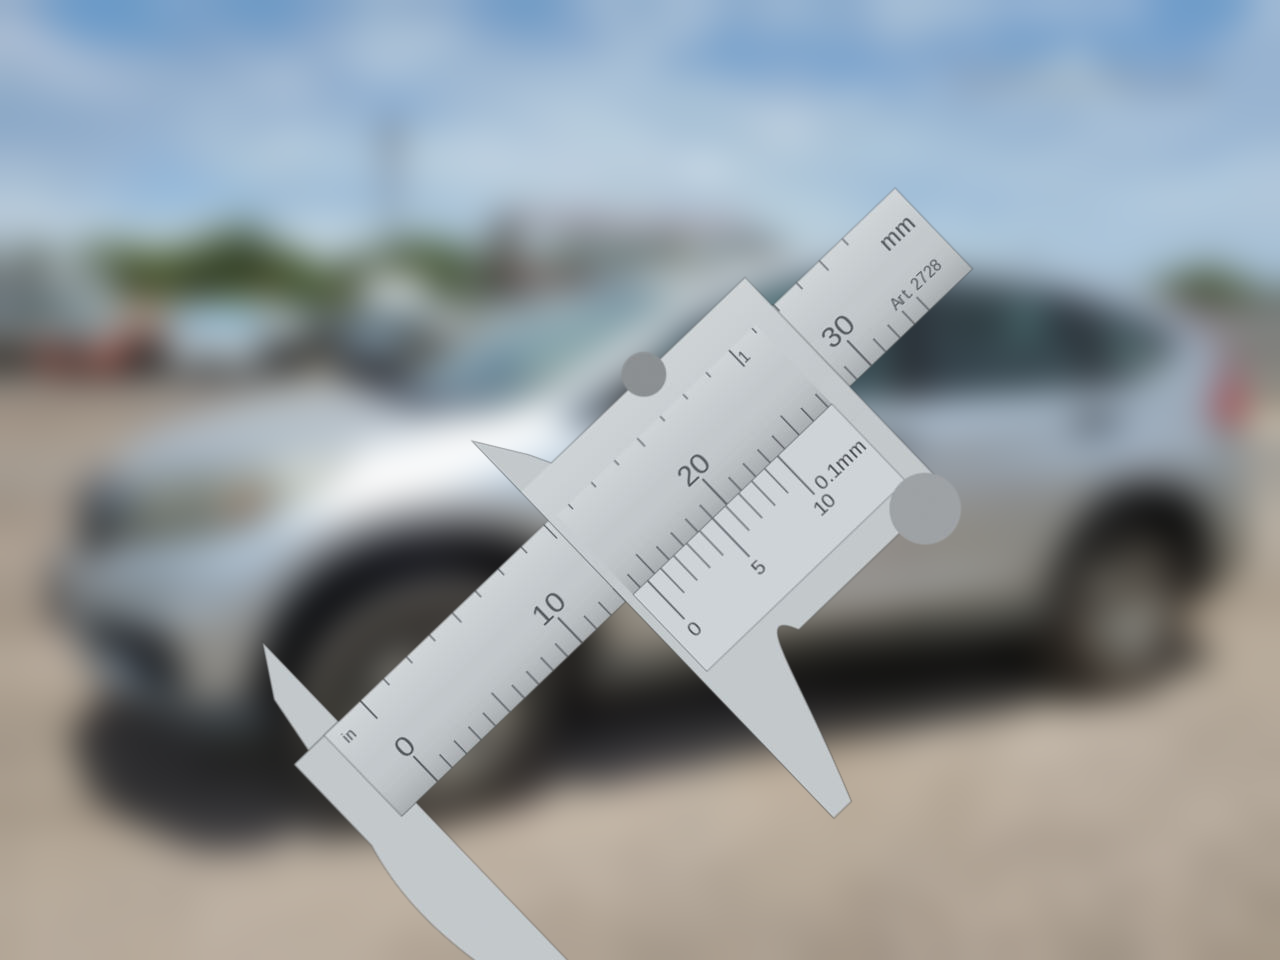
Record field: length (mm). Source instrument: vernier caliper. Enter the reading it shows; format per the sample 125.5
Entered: 14.5
